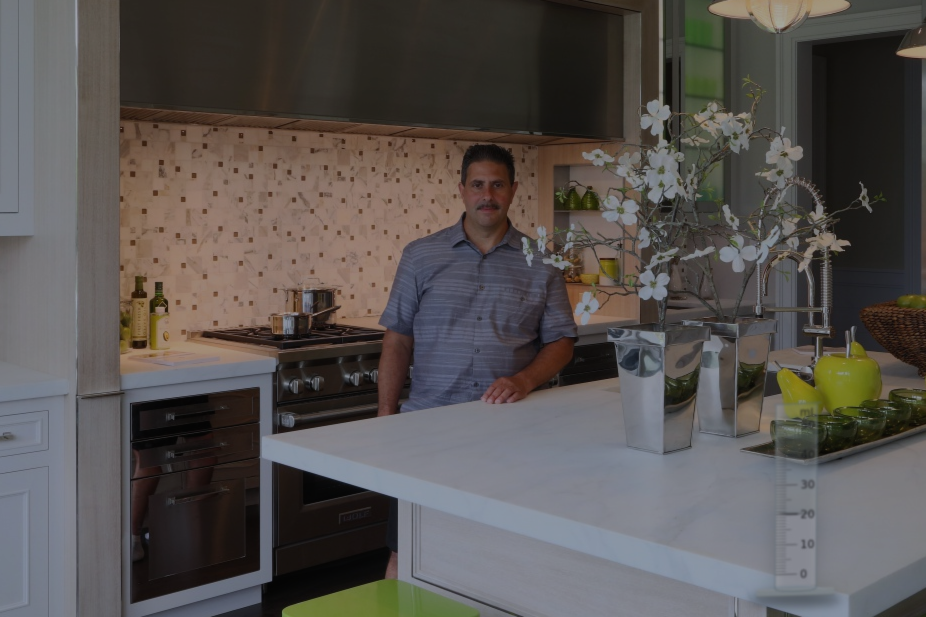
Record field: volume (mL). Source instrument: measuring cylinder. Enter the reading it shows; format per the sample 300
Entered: 20
